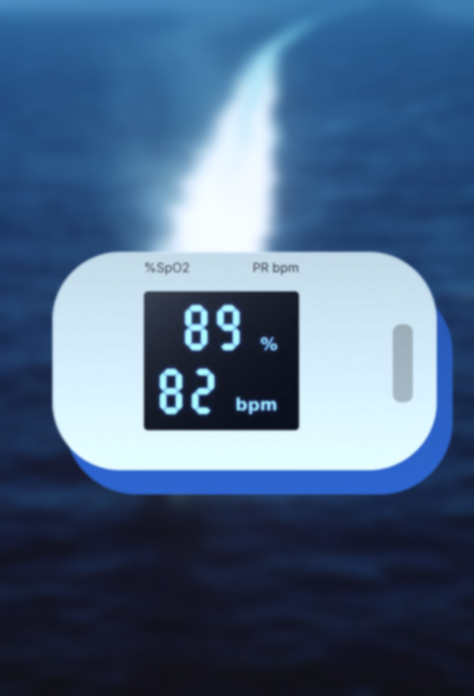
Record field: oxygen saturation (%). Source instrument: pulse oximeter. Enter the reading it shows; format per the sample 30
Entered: 89
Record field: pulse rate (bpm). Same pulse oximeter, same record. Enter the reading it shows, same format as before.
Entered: 82
